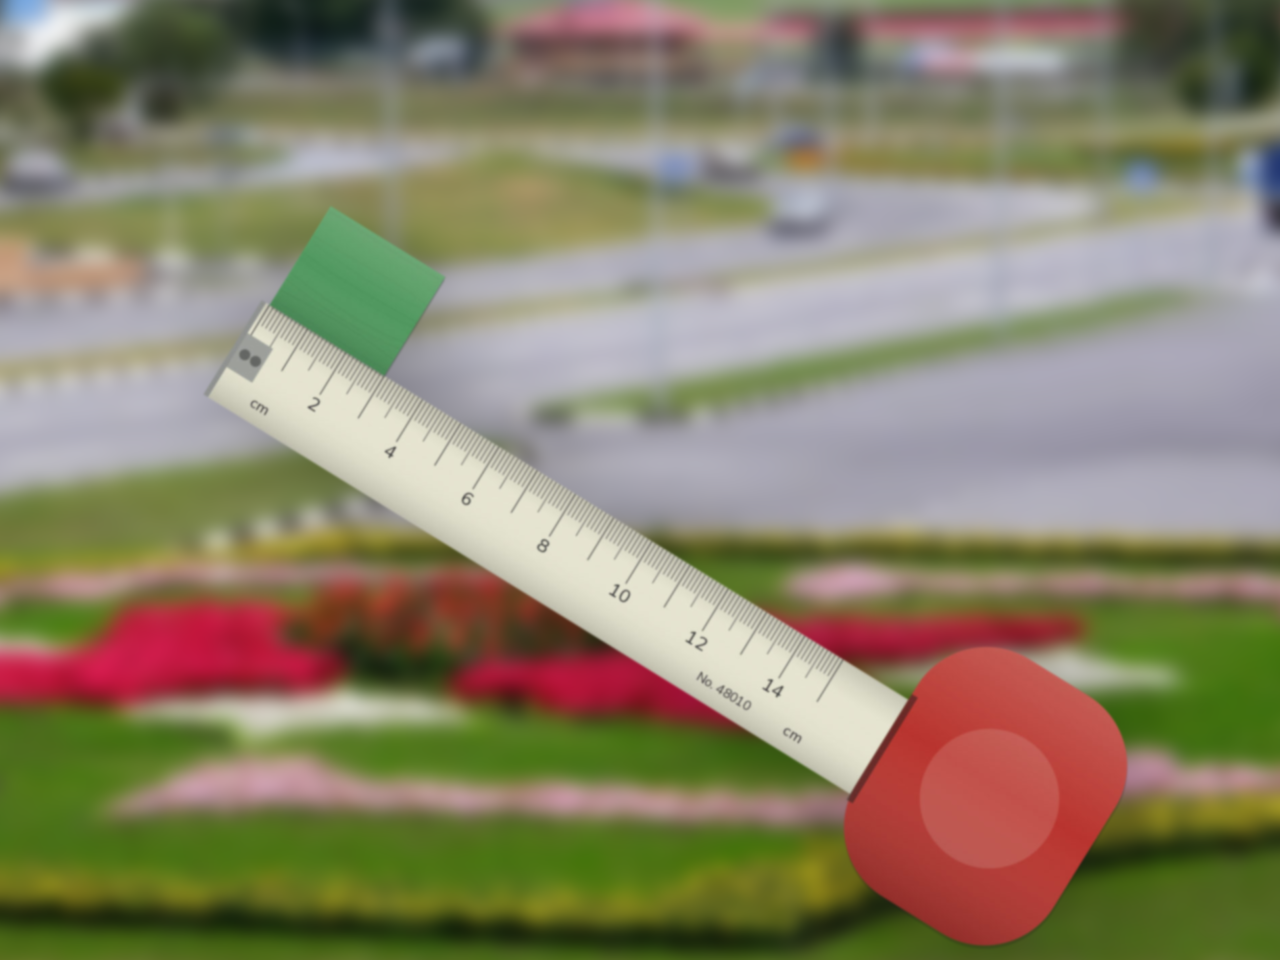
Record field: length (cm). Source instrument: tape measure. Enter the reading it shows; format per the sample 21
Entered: 3
